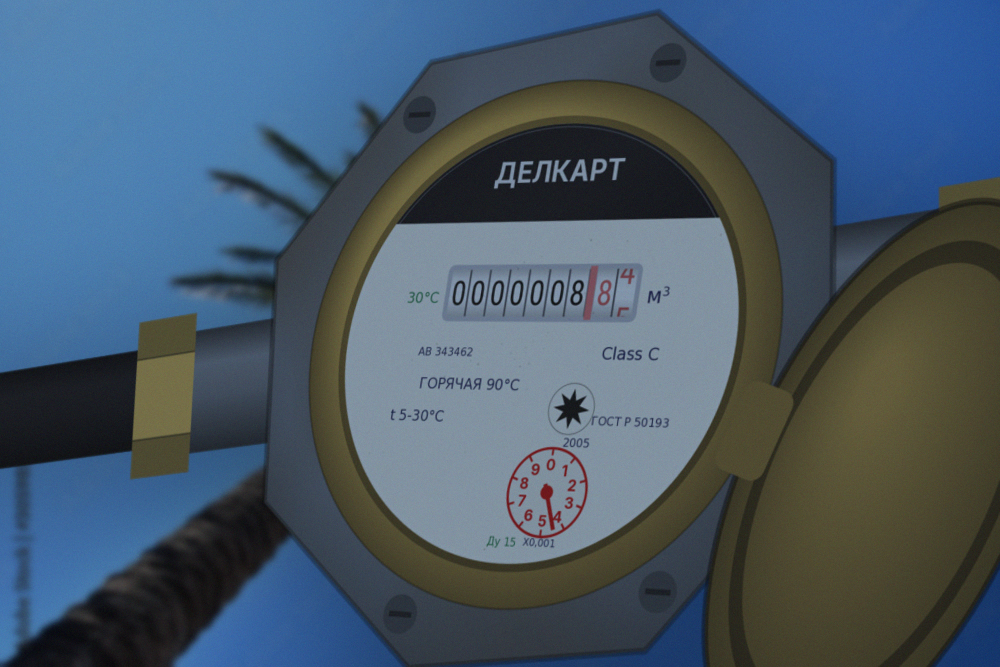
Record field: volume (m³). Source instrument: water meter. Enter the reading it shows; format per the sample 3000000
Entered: 8.844
